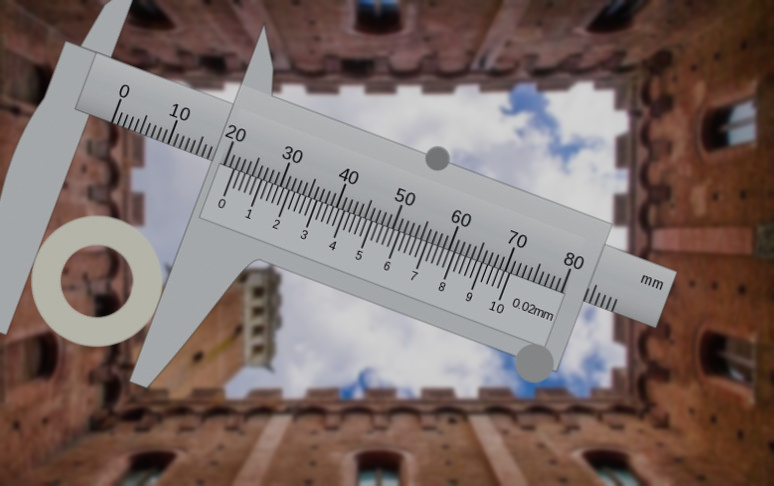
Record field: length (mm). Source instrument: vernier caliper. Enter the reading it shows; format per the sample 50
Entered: 21.8
